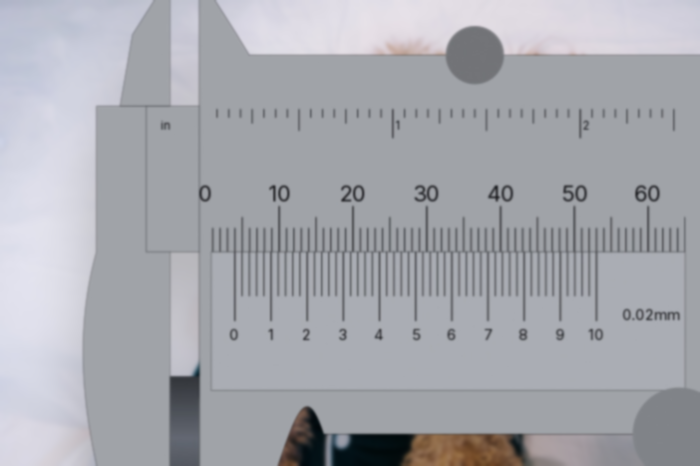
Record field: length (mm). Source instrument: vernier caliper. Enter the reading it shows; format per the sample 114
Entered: 4.0
